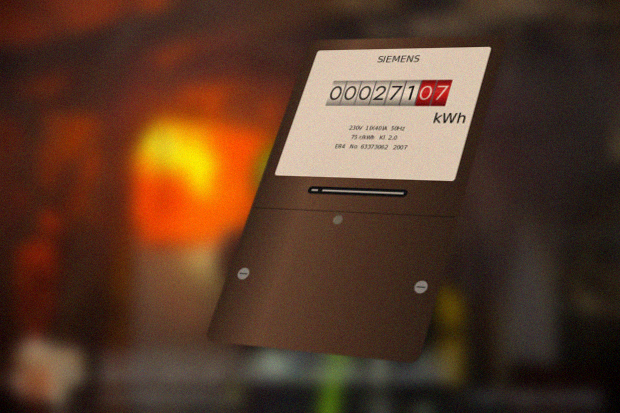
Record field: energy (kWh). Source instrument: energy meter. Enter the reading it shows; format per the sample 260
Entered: 271.07
